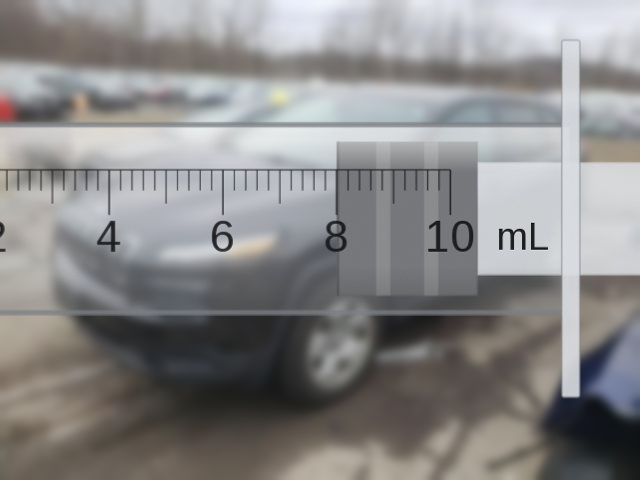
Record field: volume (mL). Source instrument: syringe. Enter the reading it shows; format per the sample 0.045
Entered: 8
